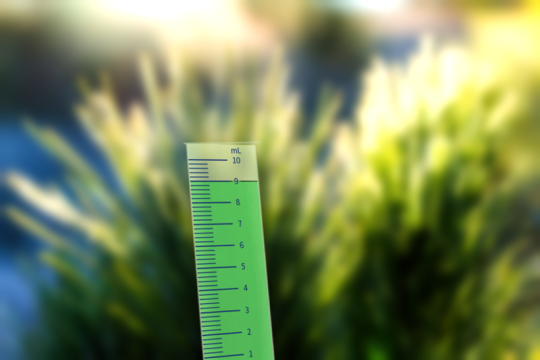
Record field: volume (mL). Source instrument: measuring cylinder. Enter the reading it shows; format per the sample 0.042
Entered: 9
